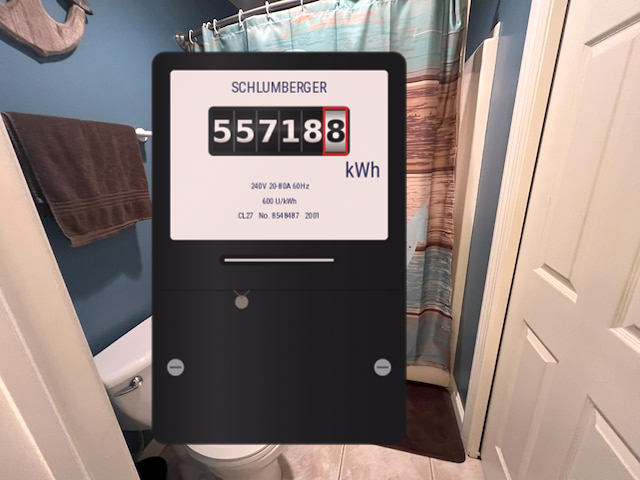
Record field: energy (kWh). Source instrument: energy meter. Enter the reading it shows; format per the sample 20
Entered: 55718.8
